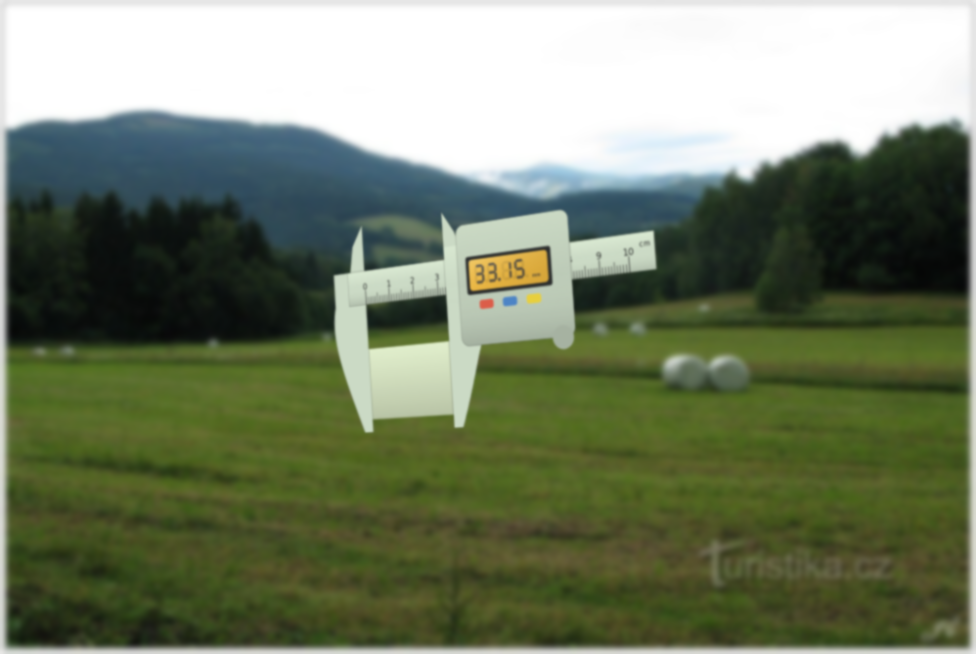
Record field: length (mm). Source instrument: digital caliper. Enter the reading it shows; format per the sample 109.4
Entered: 33.15
